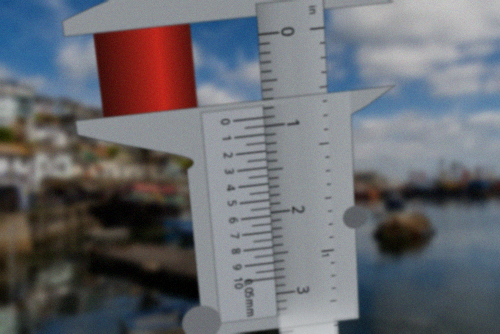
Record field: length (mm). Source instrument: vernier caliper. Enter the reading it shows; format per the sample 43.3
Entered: 9.0
